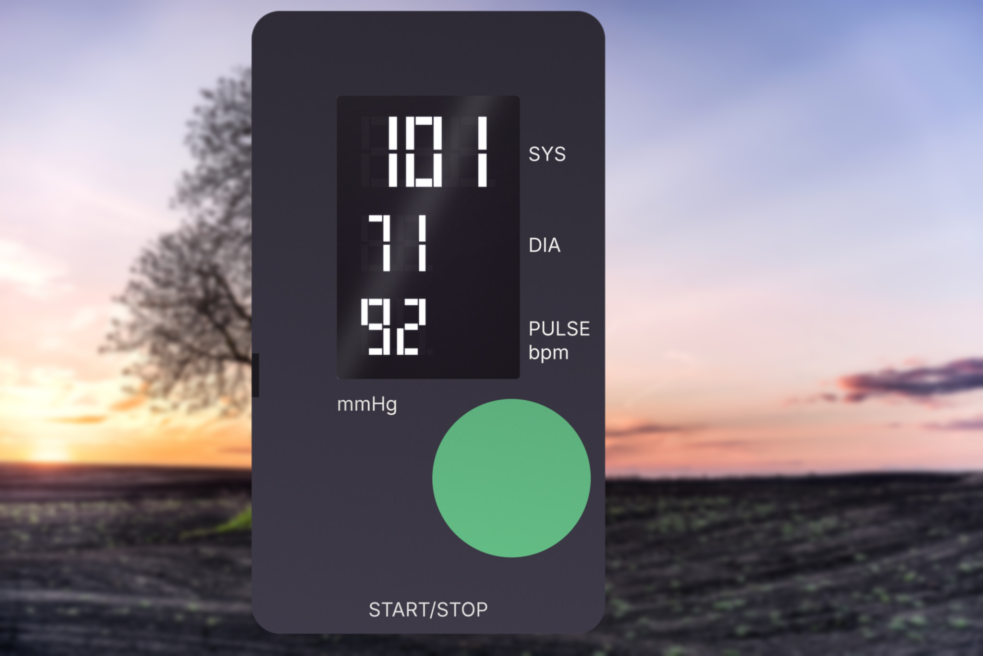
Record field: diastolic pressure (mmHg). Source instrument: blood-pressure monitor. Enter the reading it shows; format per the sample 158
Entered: 71
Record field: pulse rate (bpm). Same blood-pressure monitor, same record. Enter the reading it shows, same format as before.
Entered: 92
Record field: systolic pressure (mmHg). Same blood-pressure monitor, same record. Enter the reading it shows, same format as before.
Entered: 101
